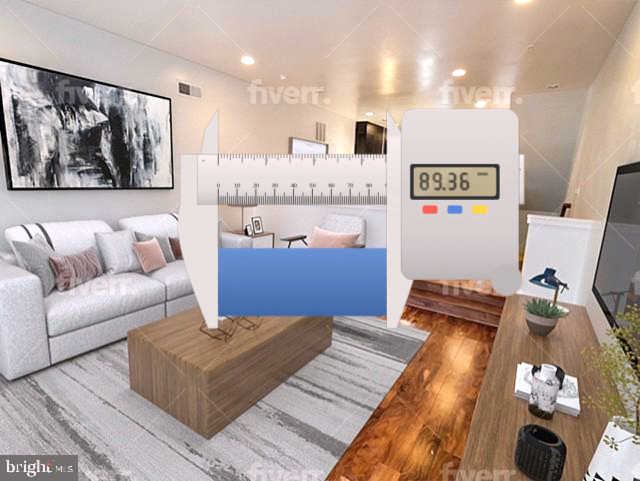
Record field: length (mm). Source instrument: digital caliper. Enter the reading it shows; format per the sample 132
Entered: 89.36
